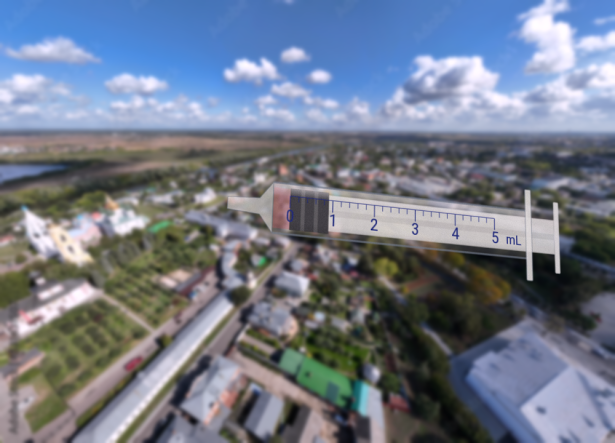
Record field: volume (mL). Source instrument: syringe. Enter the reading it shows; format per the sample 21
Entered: 0
